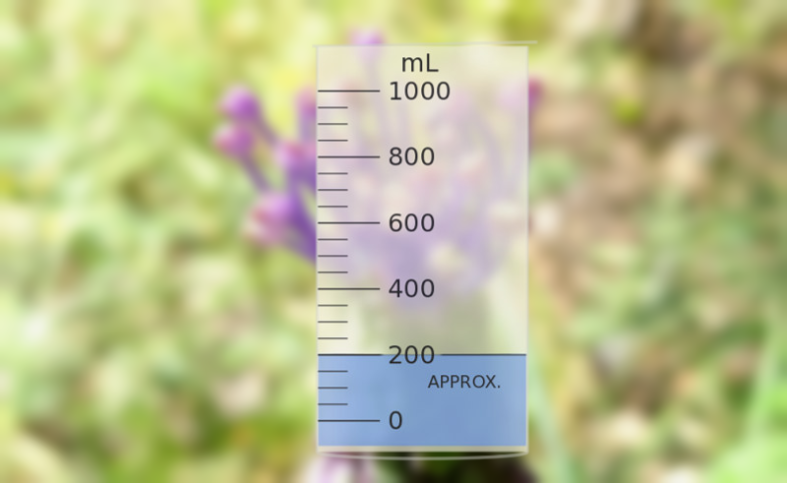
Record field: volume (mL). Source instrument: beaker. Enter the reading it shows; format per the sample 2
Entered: 200
